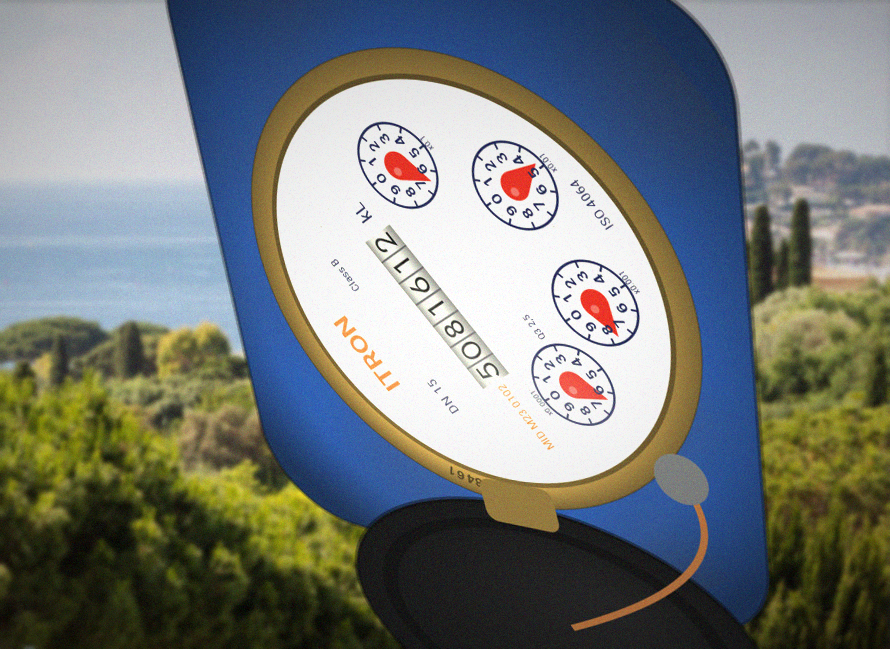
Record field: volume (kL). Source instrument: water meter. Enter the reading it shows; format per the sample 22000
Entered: 5081612.6476
